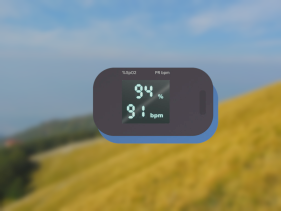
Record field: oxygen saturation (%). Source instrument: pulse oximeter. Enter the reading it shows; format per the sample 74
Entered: 94
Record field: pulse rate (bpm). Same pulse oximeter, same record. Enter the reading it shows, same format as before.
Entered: 91
